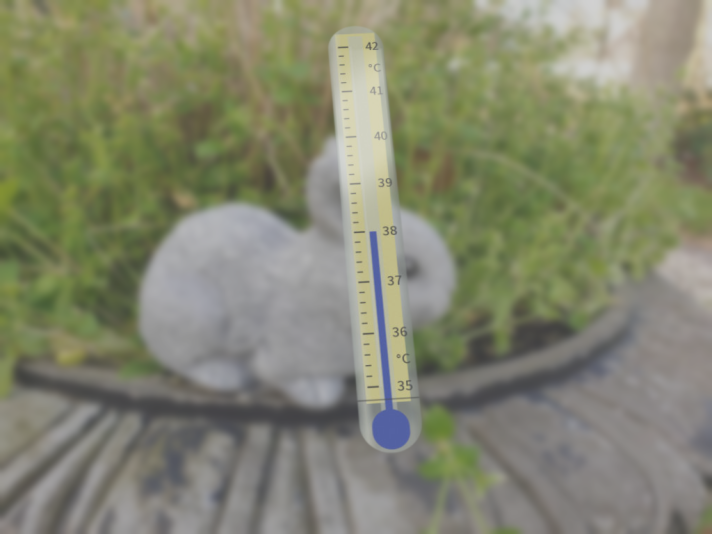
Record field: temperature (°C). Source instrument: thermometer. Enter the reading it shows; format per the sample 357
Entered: 38
